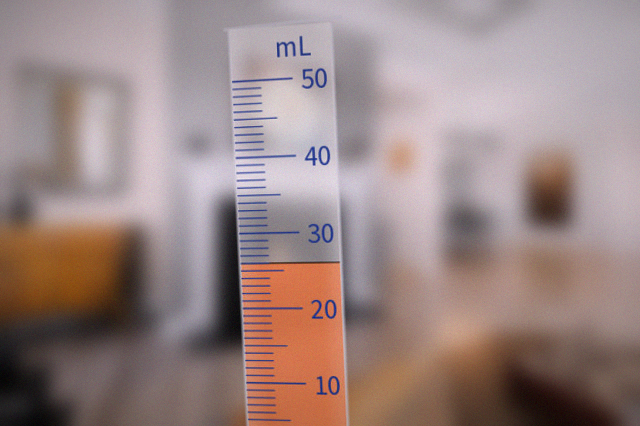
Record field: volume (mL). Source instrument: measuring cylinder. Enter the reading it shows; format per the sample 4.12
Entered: 26
